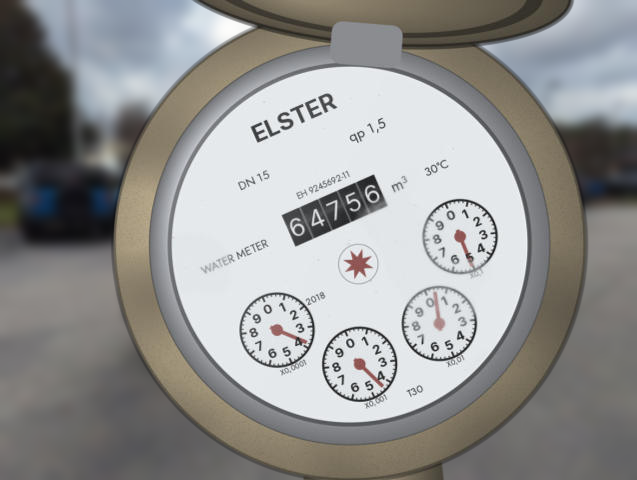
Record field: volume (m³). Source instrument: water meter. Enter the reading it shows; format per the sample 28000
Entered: 64756.5043
